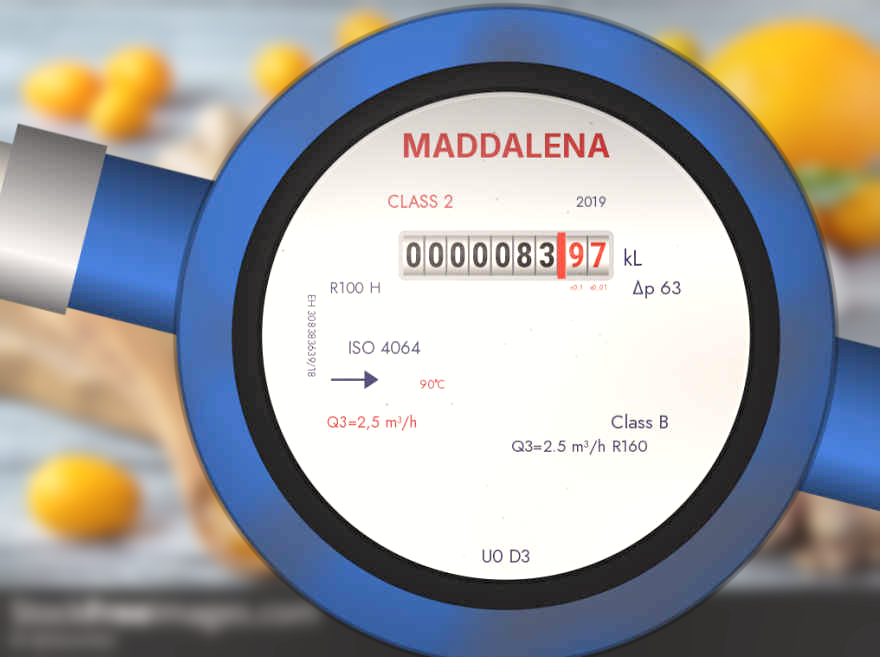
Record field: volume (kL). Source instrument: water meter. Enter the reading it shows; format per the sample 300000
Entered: 83.97
